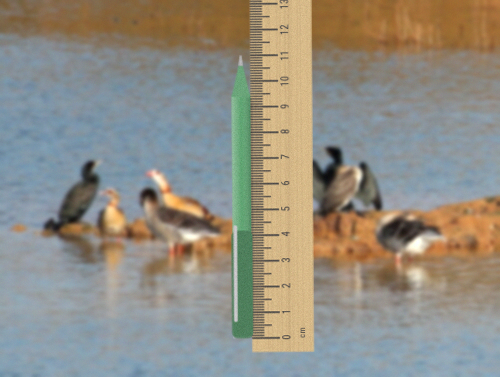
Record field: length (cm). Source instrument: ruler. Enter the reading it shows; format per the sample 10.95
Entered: 11
